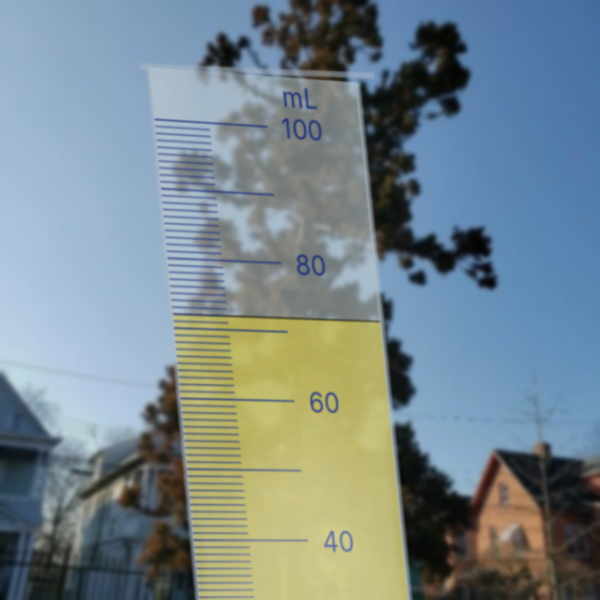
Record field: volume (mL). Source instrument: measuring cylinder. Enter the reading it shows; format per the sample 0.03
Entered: 72
